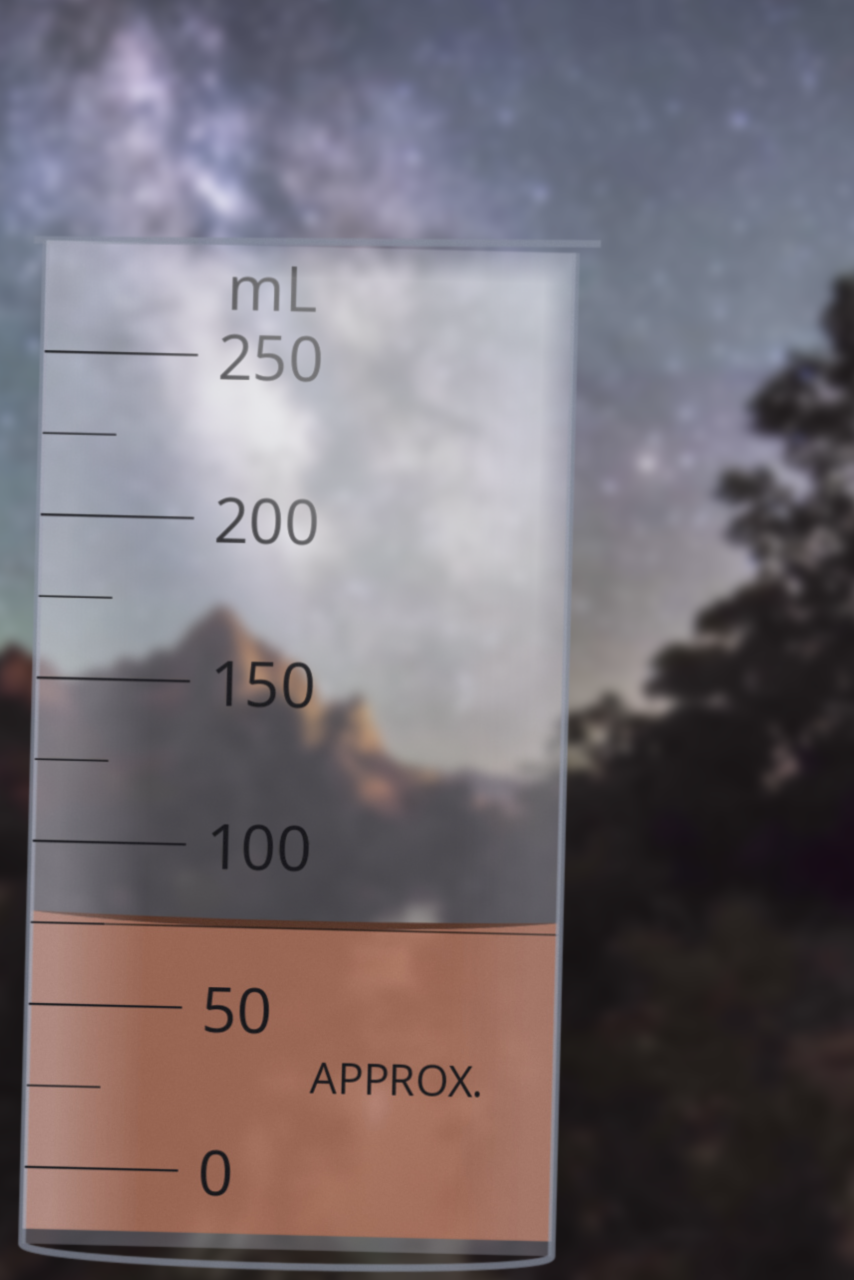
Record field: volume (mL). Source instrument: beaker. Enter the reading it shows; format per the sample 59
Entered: 75
